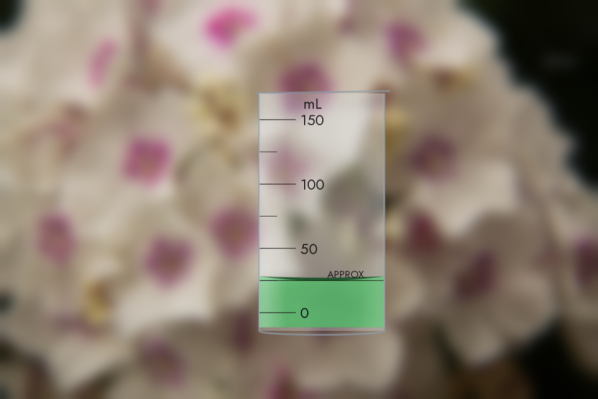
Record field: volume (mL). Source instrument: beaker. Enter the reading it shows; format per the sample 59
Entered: 25
